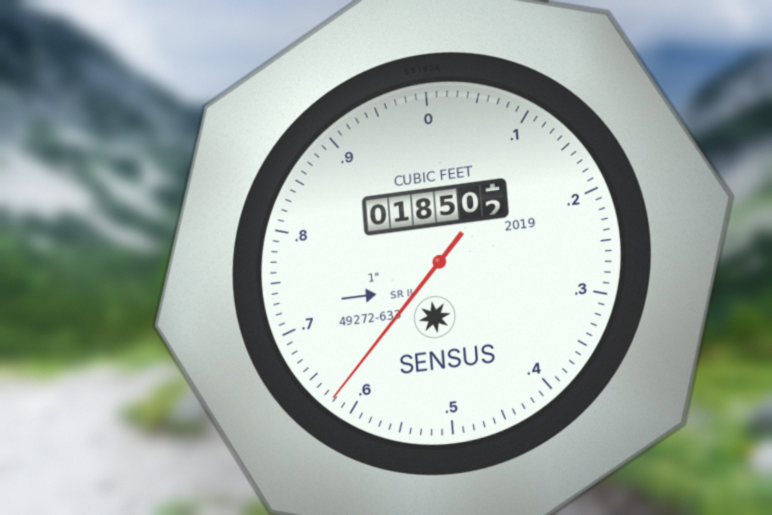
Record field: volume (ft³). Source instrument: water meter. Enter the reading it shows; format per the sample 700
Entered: 18501.62
